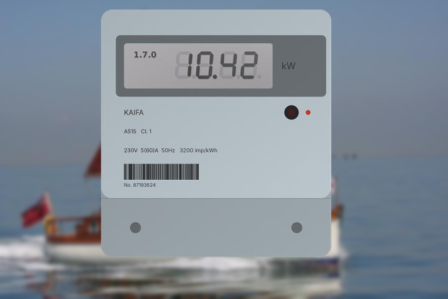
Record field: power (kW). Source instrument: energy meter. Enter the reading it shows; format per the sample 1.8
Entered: 10.42
